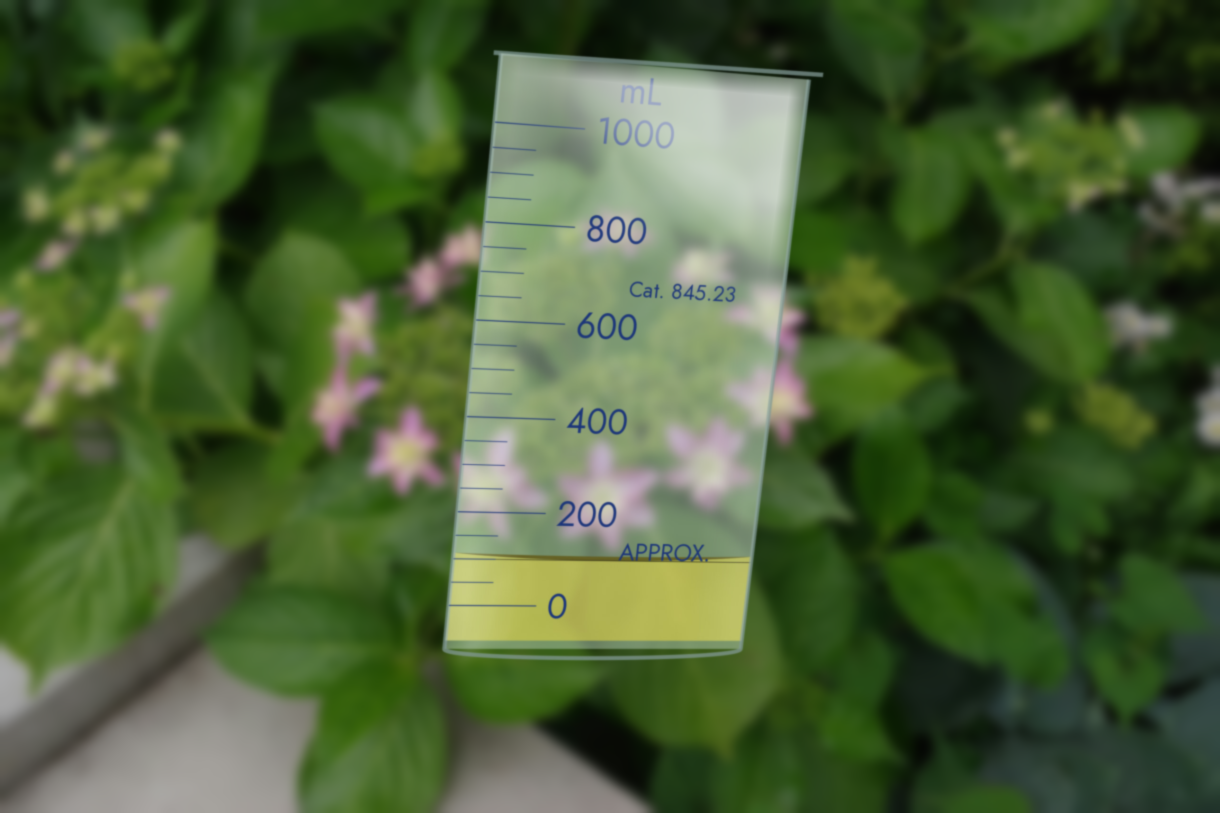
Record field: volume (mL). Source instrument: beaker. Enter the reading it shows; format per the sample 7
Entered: 100
